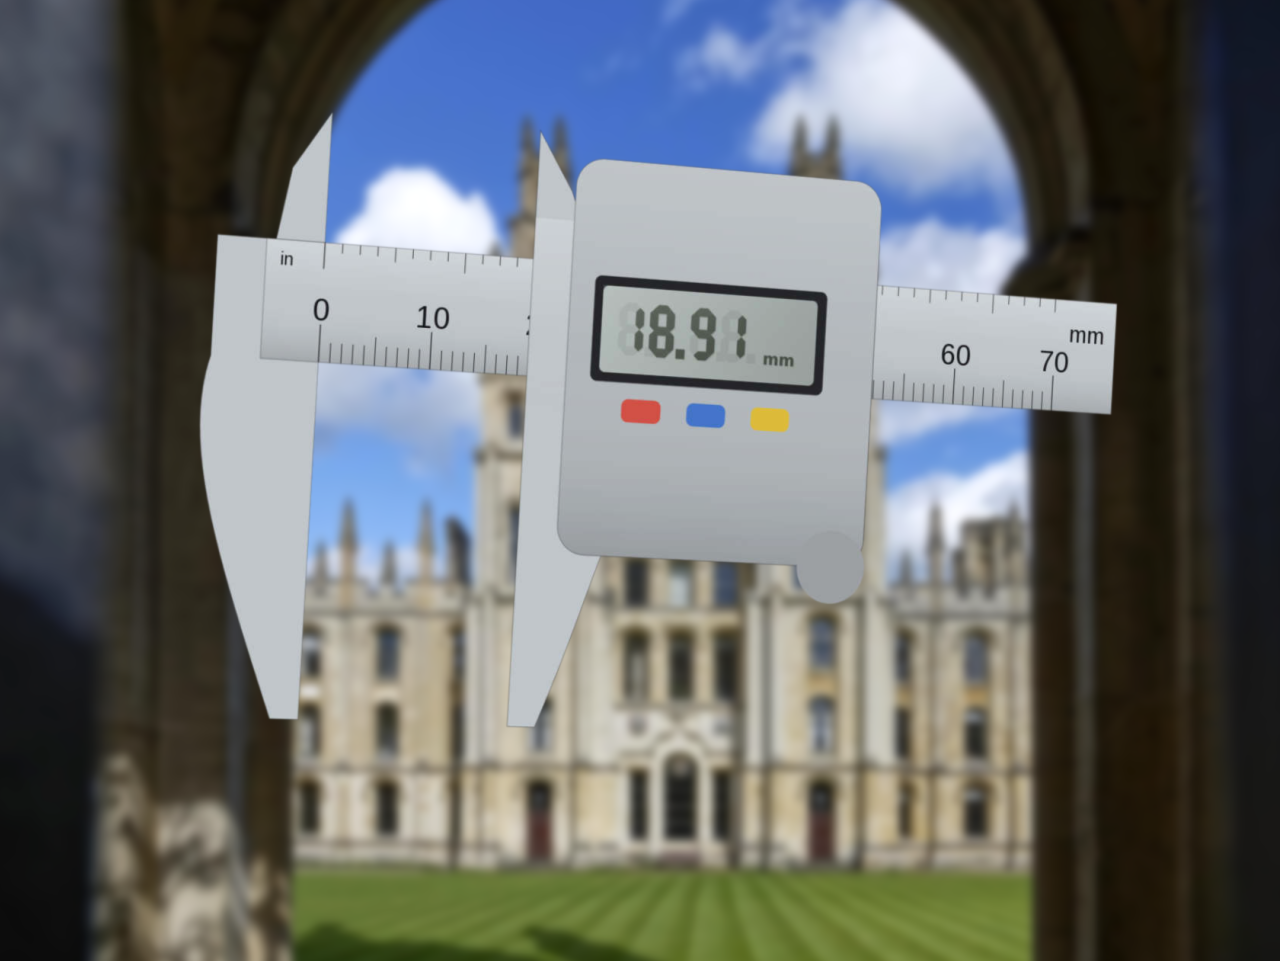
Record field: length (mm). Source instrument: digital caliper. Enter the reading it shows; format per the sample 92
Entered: 18.91
